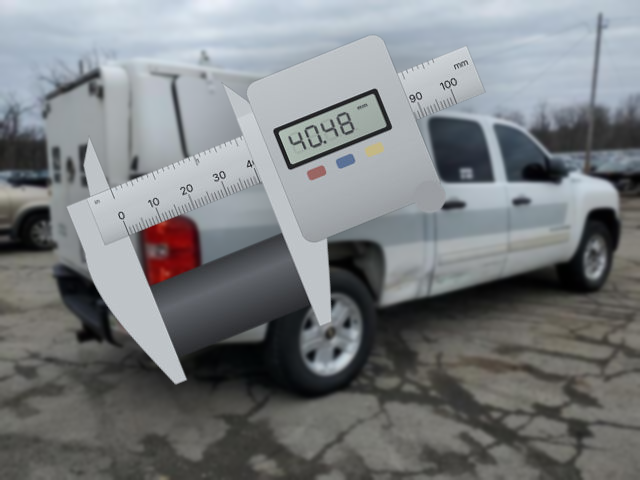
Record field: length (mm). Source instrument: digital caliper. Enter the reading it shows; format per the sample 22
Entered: 40.48
